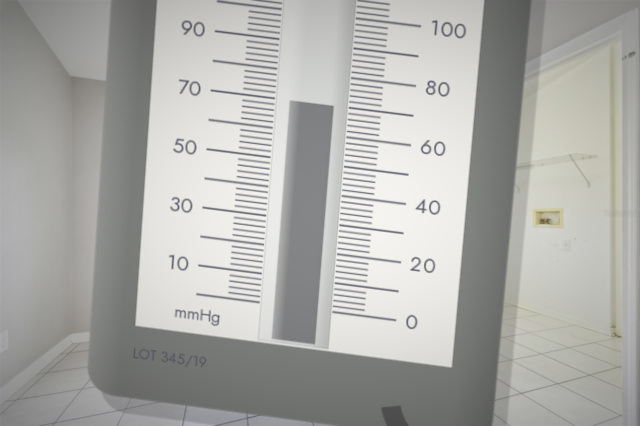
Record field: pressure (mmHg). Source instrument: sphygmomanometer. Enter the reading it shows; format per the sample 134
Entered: 70
